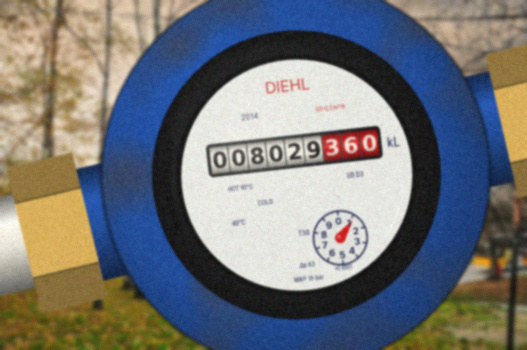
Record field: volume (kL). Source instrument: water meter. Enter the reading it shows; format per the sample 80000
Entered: 8029.3601
